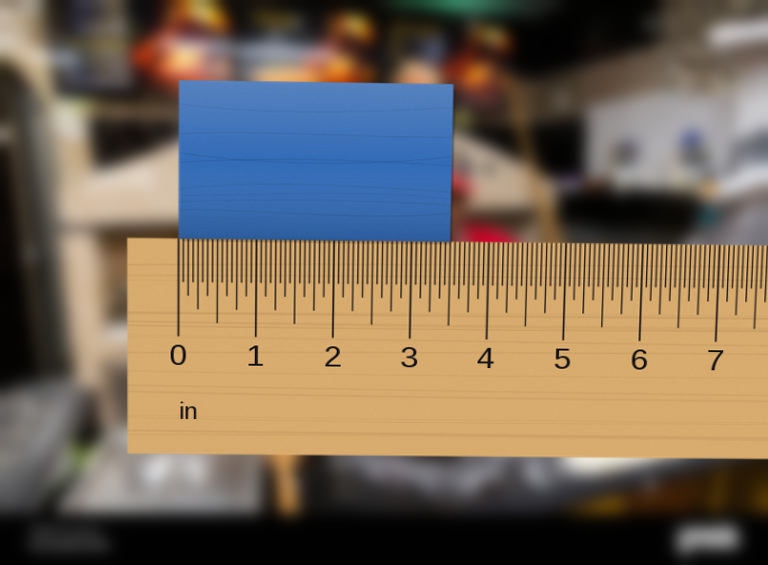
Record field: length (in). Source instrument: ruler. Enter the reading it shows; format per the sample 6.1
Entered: 3.5
